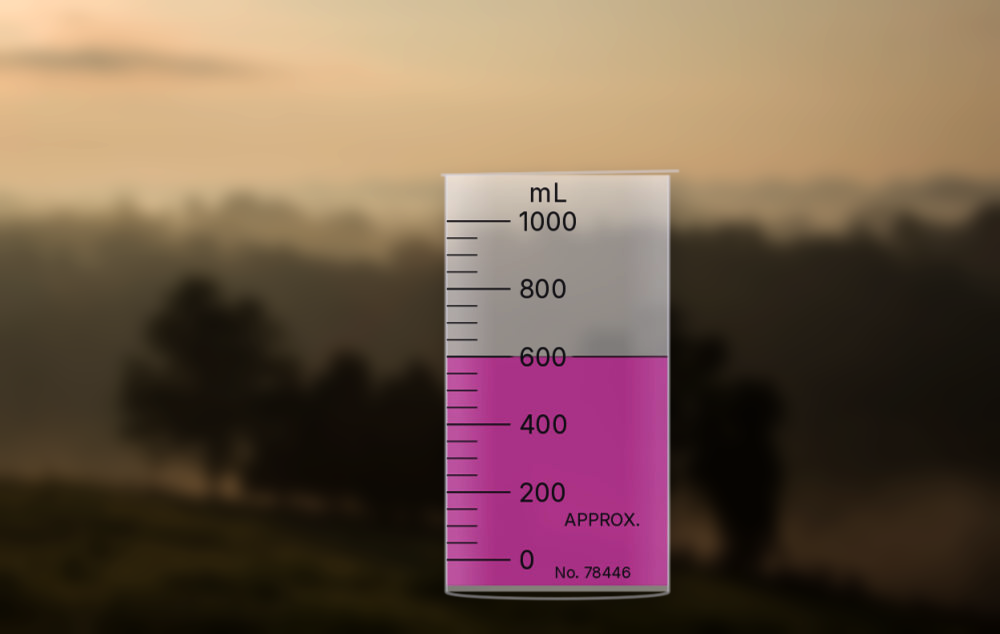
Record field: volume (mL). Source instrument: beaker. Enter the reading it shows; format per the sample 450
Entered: 600
